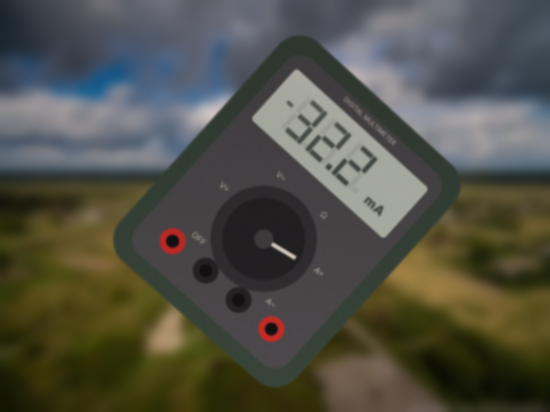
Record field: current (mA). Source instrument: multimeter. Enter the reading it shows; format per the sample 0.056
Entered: -32.2
